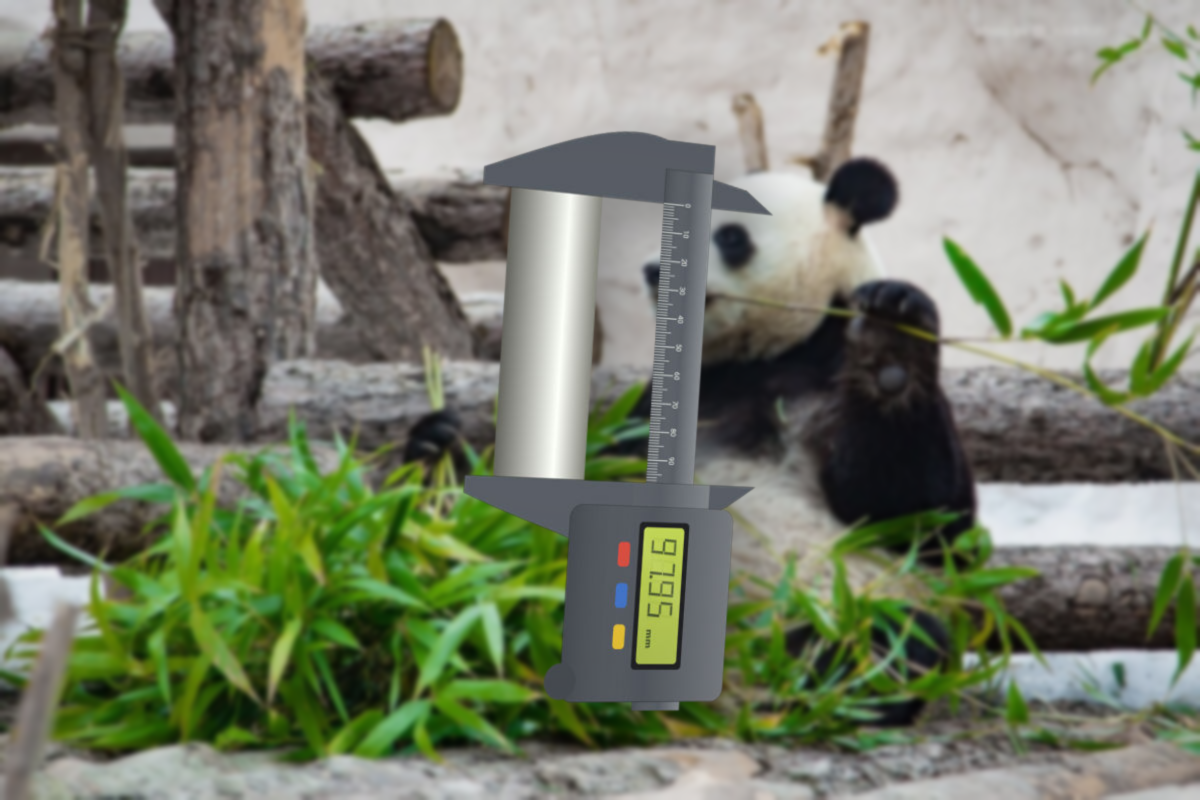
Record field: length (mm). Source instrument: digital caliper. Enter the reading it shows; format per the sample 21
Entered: 97.95
